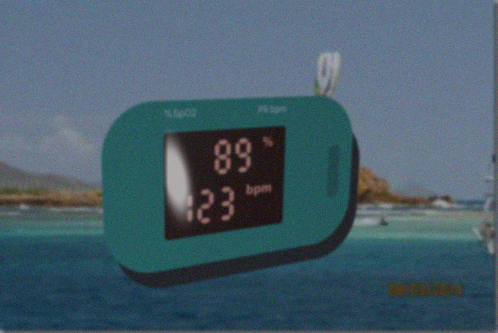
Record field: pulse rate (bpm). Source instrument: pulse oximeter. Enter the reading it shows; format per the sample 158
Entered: 123
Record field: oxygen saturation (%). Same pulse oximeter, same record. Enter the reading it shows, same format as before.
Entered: 89
